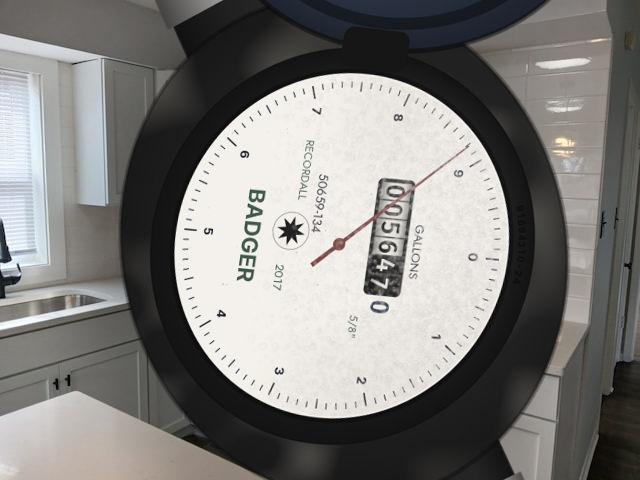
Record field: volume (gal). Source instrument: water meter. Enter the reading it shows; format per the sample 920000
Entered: 56468.8
